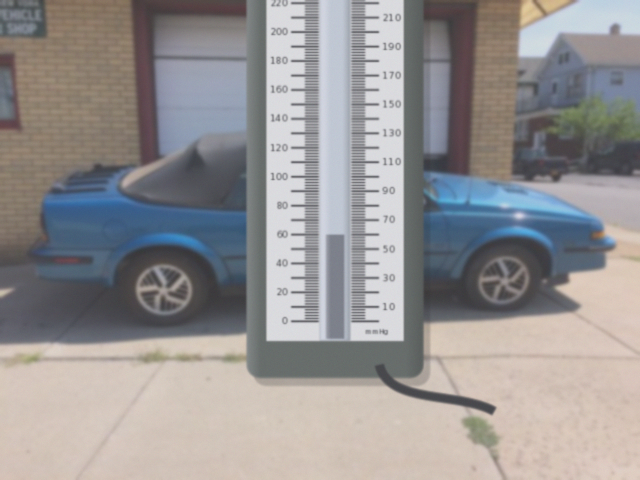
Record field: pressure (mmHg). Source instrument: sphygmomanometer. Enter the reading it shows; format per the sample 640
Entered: 60
